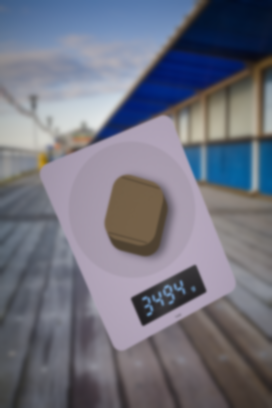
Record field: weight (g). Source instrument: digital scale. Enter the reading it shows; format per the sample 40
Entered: 3494
